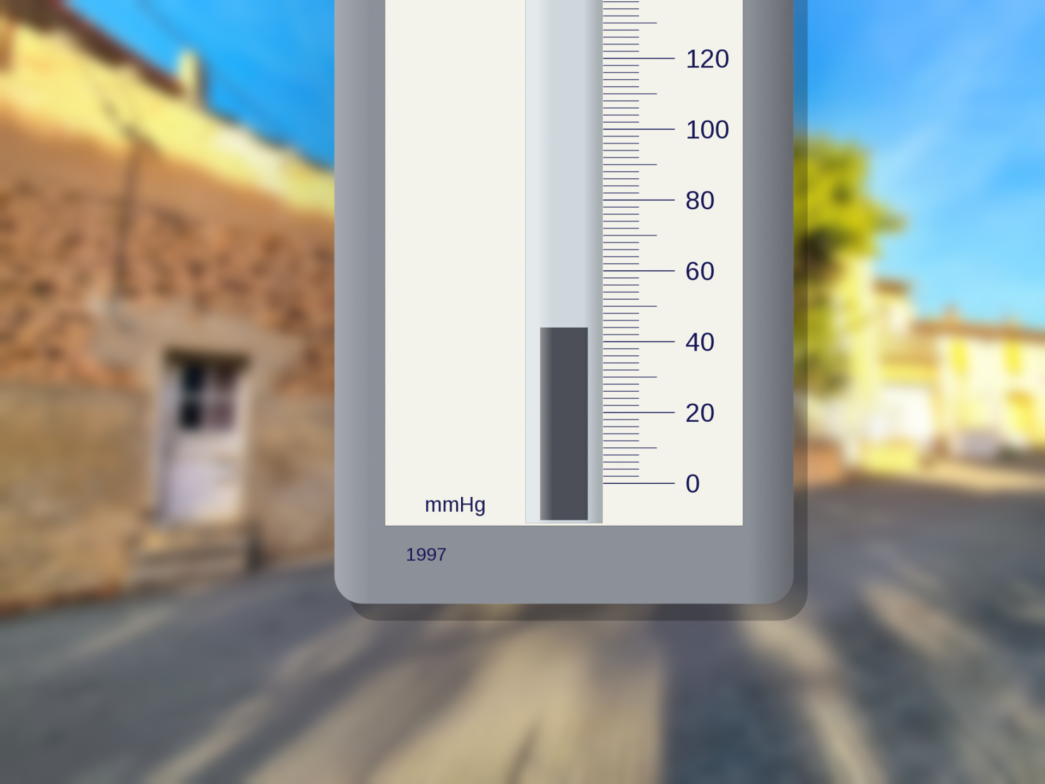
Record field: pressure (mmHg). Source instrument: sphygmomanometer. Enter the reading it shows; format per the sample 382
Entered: 44
